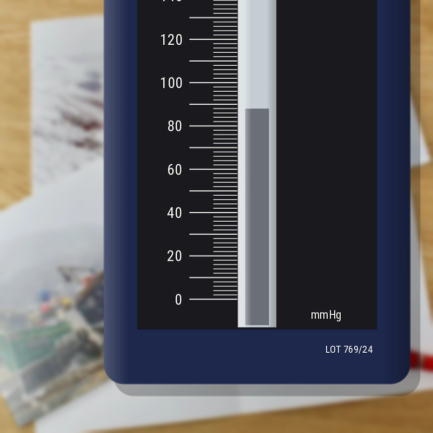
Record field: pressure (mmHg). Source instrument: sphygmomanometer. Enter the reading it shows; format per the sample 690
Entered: 88
